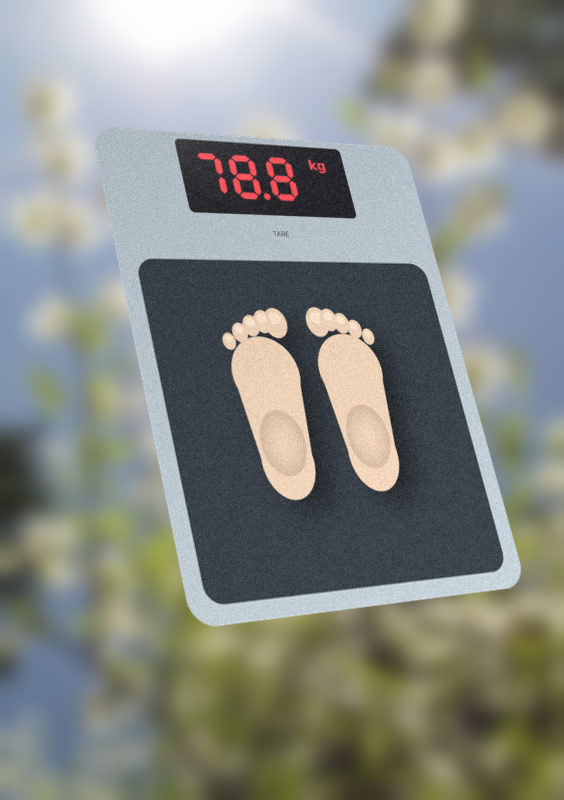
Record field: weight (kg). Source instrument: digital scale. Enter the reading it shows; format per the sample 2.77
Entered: 78.8
